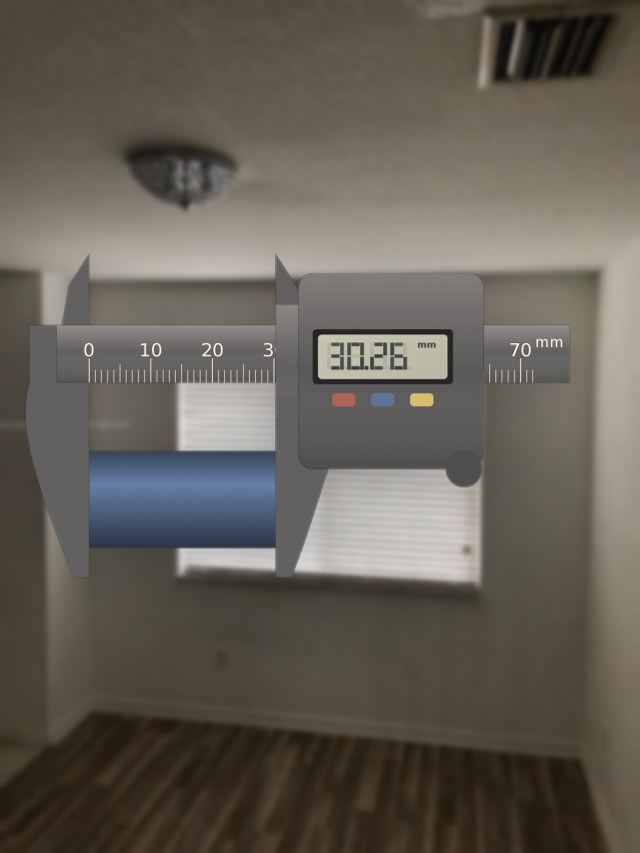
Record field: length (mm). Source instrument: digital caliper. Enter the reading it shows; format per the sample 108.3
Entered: 30.26
